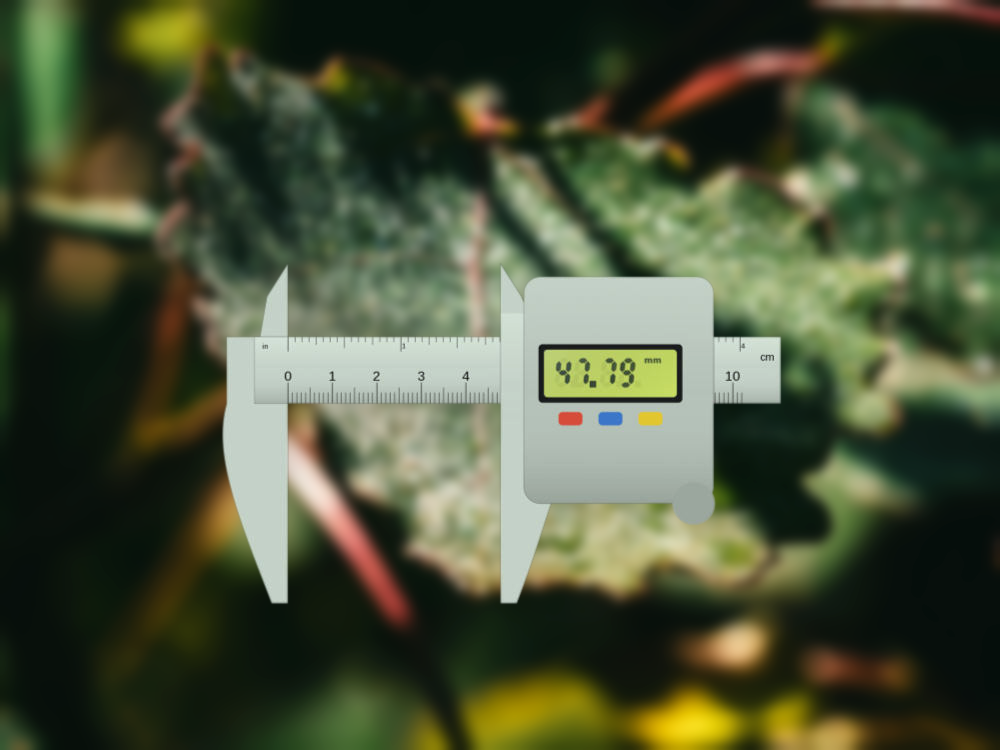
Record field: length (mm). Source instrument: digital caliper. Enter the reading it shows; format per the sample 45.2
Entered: 47.79
